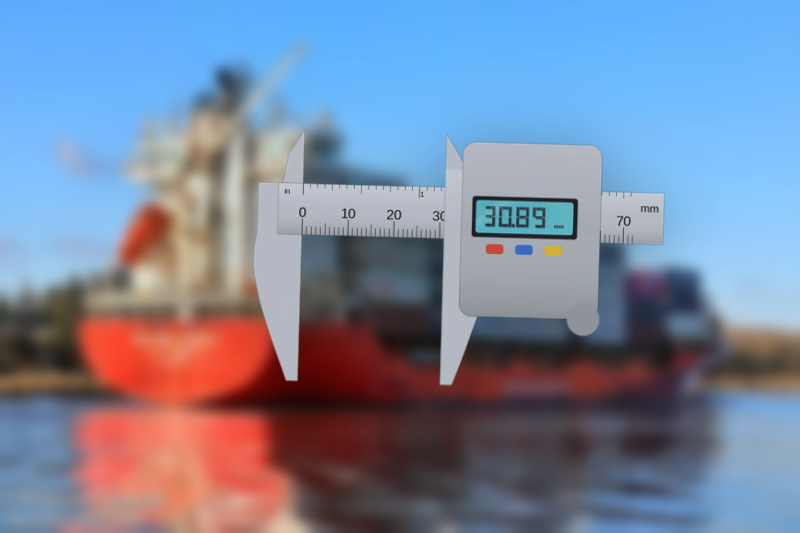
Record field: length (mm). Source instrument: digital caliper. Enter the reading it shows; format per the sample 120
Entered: 30.89
